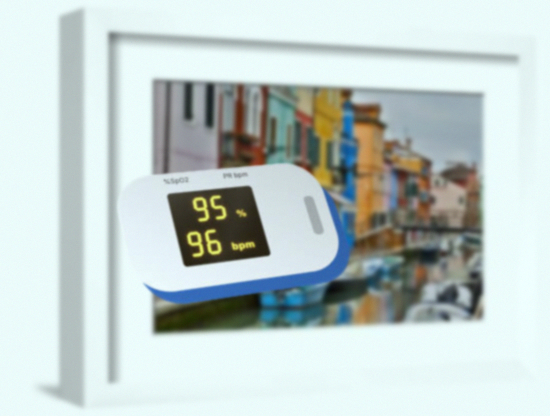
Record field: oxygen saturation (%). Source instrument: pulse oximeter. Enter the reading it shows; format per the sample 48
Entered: 95
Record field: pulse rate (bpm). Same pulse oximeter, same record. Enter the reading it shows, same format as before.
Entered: 96
